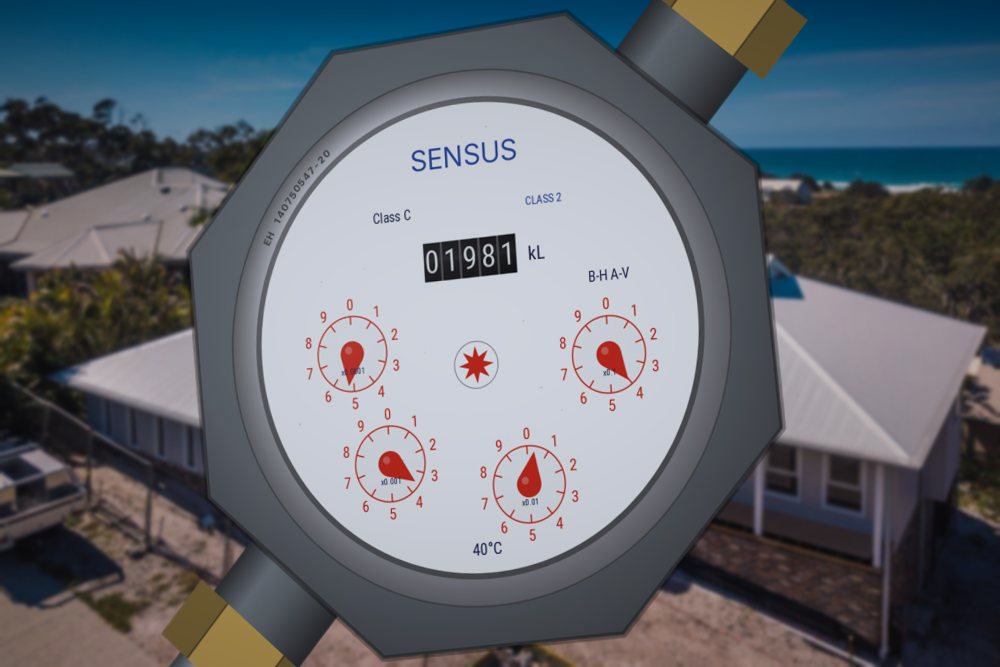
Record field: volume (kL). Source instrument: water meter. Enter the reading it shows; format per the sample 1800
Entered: 1981.4035
